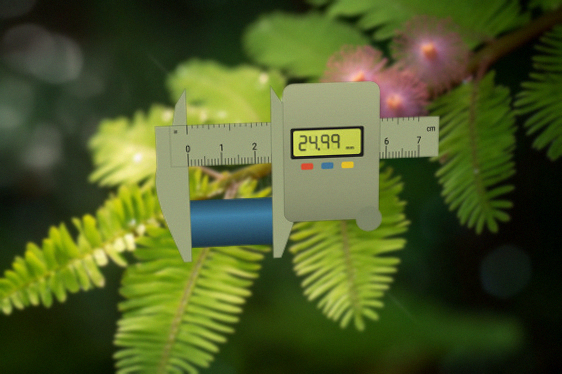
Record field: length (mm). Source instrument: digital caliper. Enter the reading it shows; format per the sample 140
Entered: 24.99
